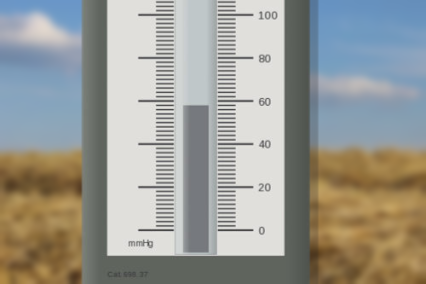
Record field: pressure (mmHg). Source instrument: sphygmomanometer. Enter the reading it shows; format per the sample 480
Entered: 58
